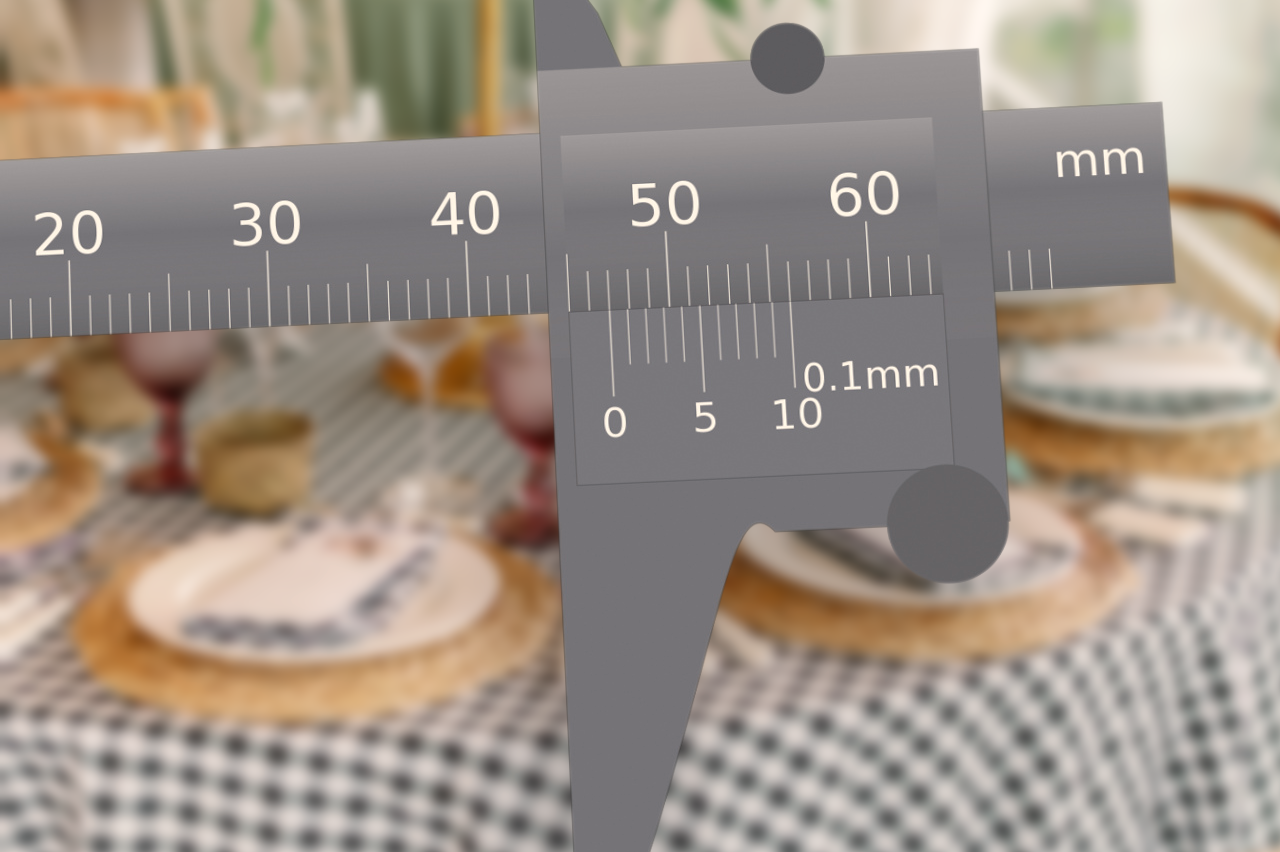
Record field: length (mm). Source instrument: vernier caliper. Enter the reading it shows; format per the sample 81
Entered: 47.0
